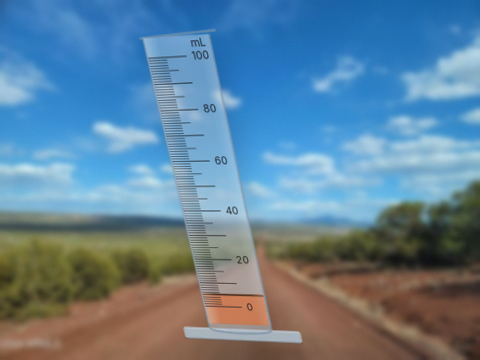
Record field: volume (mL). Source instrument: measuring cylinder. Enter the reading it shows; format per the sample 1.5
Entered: 5
